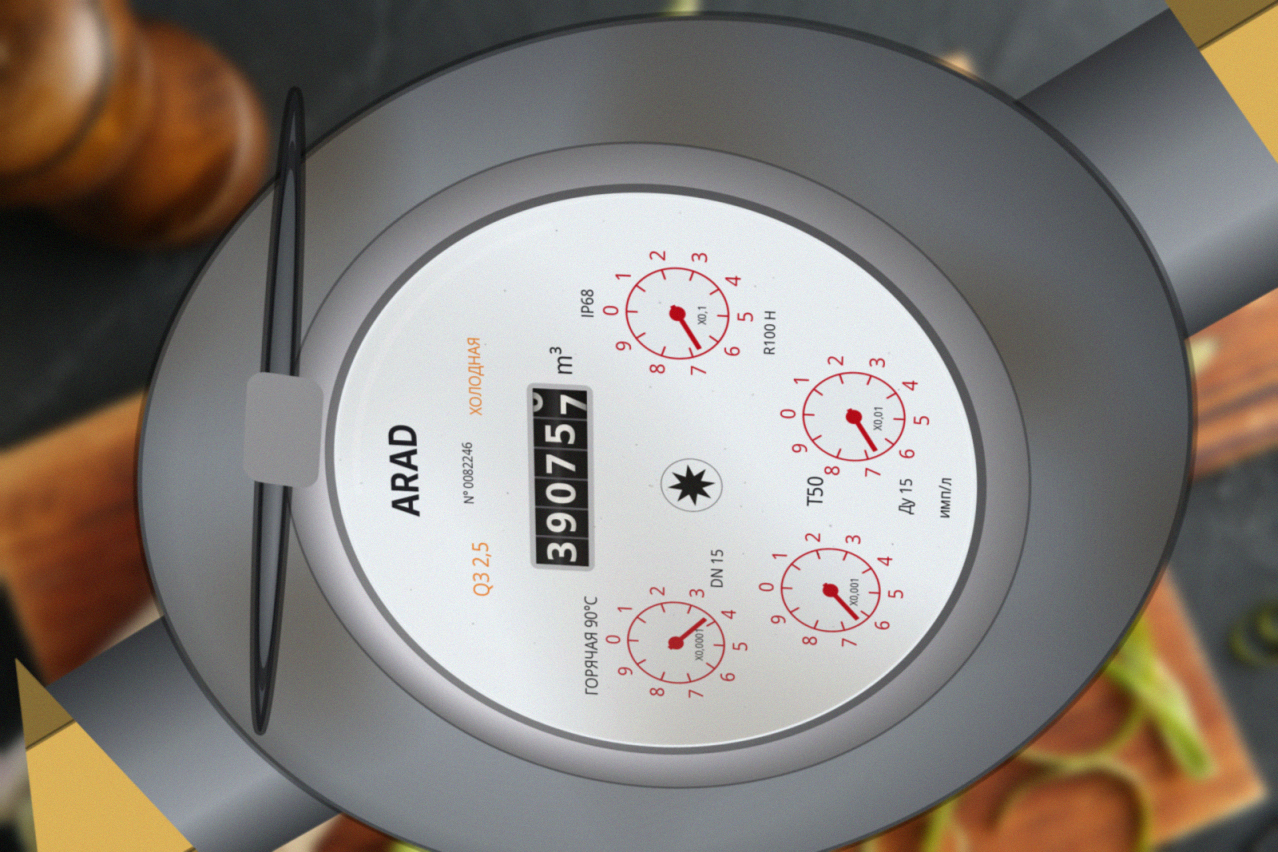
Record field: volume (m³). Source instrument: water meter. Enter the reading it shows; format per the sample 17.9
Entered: 390756.6663
